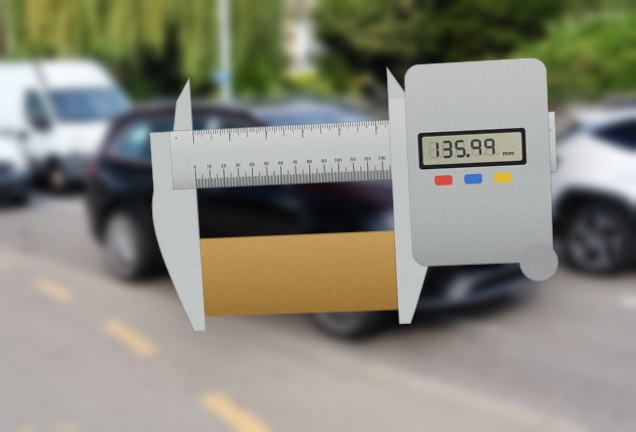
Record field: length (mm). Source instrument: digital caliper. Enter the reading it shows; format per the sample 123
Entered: 135.99
